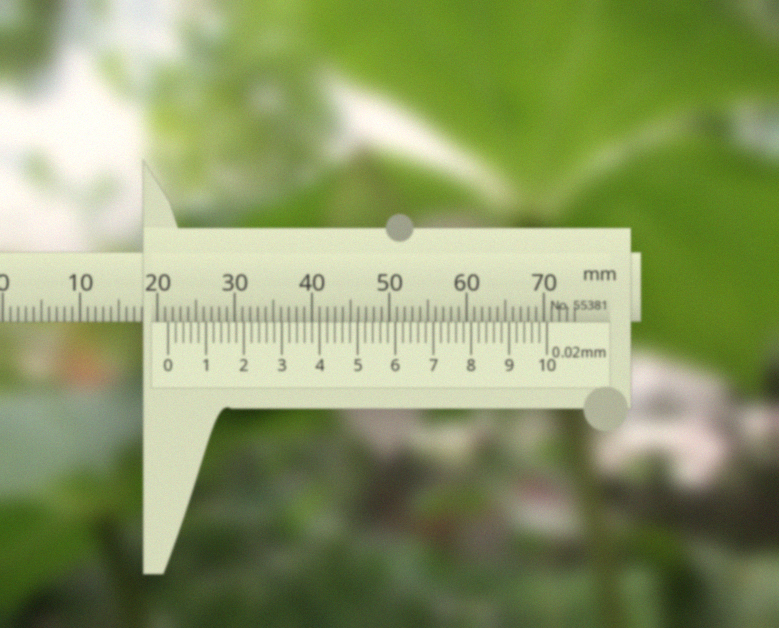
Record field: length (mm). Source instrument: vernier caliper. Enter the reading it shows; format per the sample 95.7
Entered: 21.4
